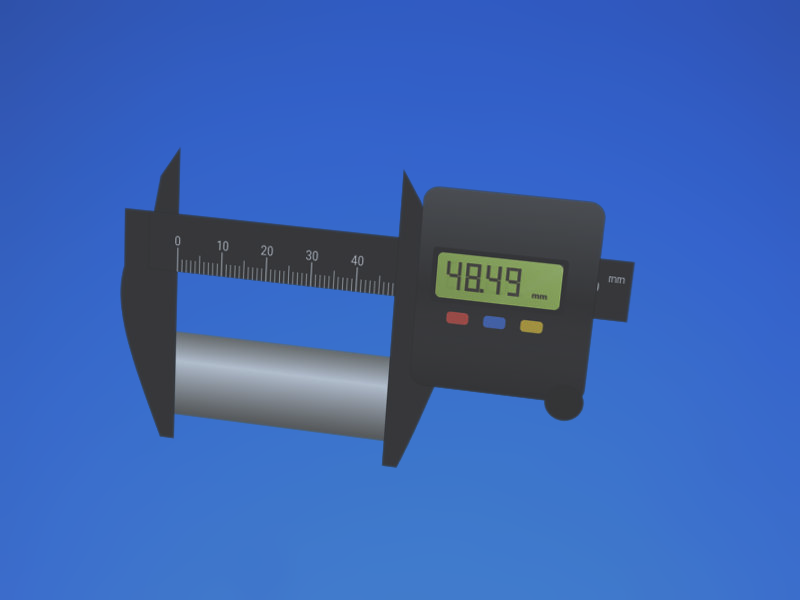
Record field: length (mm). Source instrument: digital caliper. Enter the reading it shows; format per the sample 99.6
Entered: 48.49
